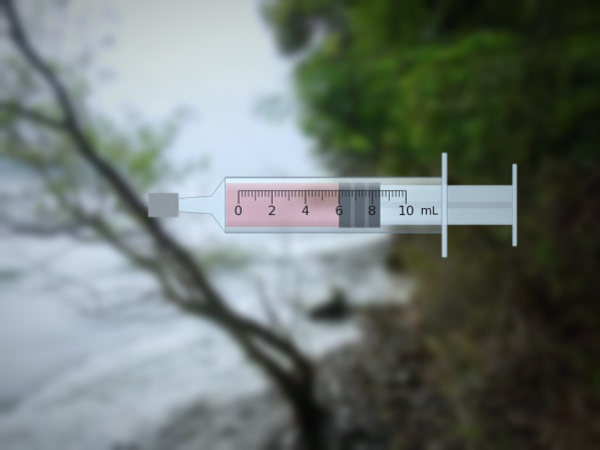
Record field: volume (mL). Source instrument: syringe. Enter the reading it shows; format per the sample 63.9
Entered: 6
